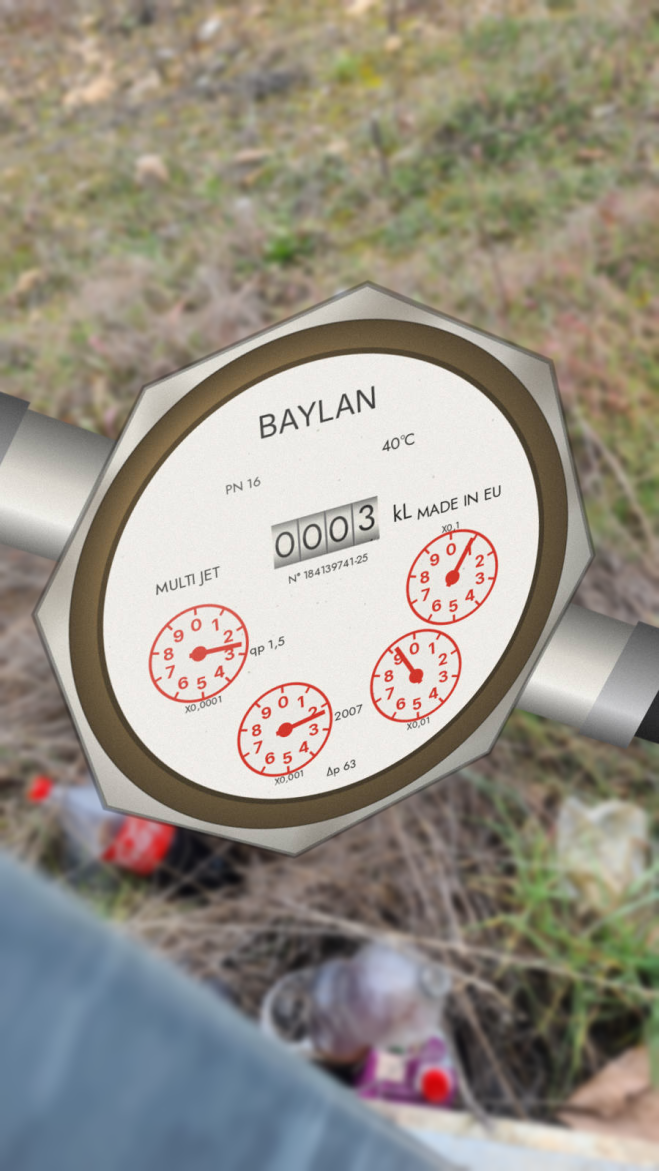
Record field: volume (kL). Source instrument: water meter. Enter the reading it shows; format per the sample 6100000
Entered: 3.0922
